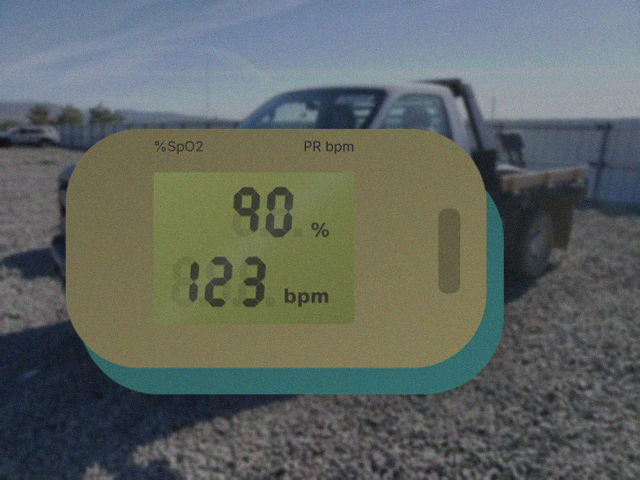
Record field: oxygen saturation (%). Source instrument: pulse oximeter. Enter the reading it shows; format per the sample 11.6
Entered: 90
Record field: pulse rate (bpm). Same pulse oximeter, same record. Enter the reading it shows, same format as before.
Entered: 123
